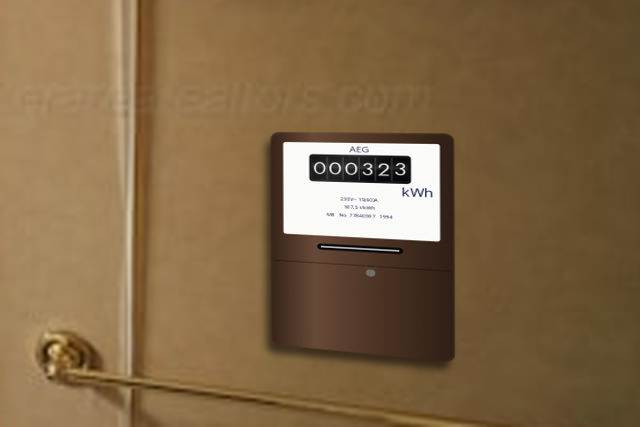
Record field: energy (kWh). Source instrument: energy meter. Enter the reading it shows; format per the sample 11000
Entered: 323
